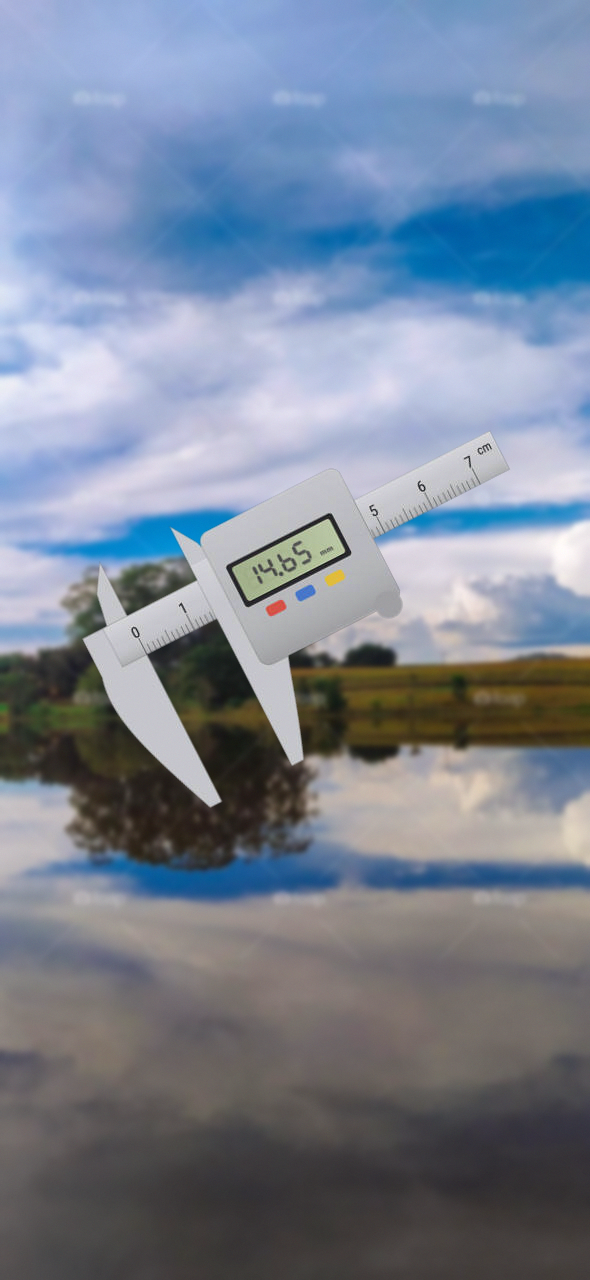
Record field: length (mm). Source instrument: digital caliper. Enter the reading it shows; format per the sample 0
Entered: 14.65
